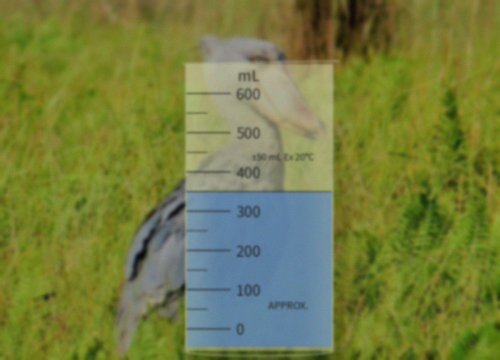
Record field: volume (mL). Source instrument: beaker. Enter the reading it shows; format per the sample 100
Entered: 350
